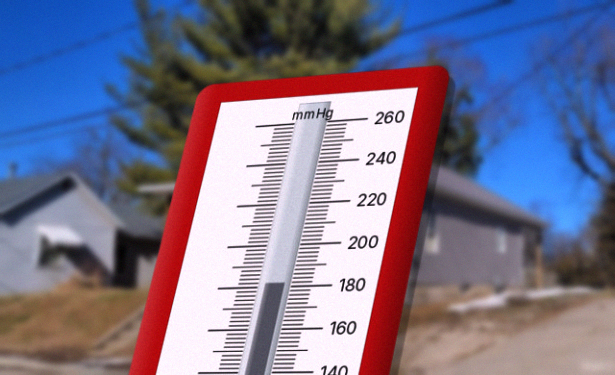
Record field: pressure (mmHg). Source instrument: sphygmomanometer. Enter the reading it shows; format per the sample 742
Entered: 182
